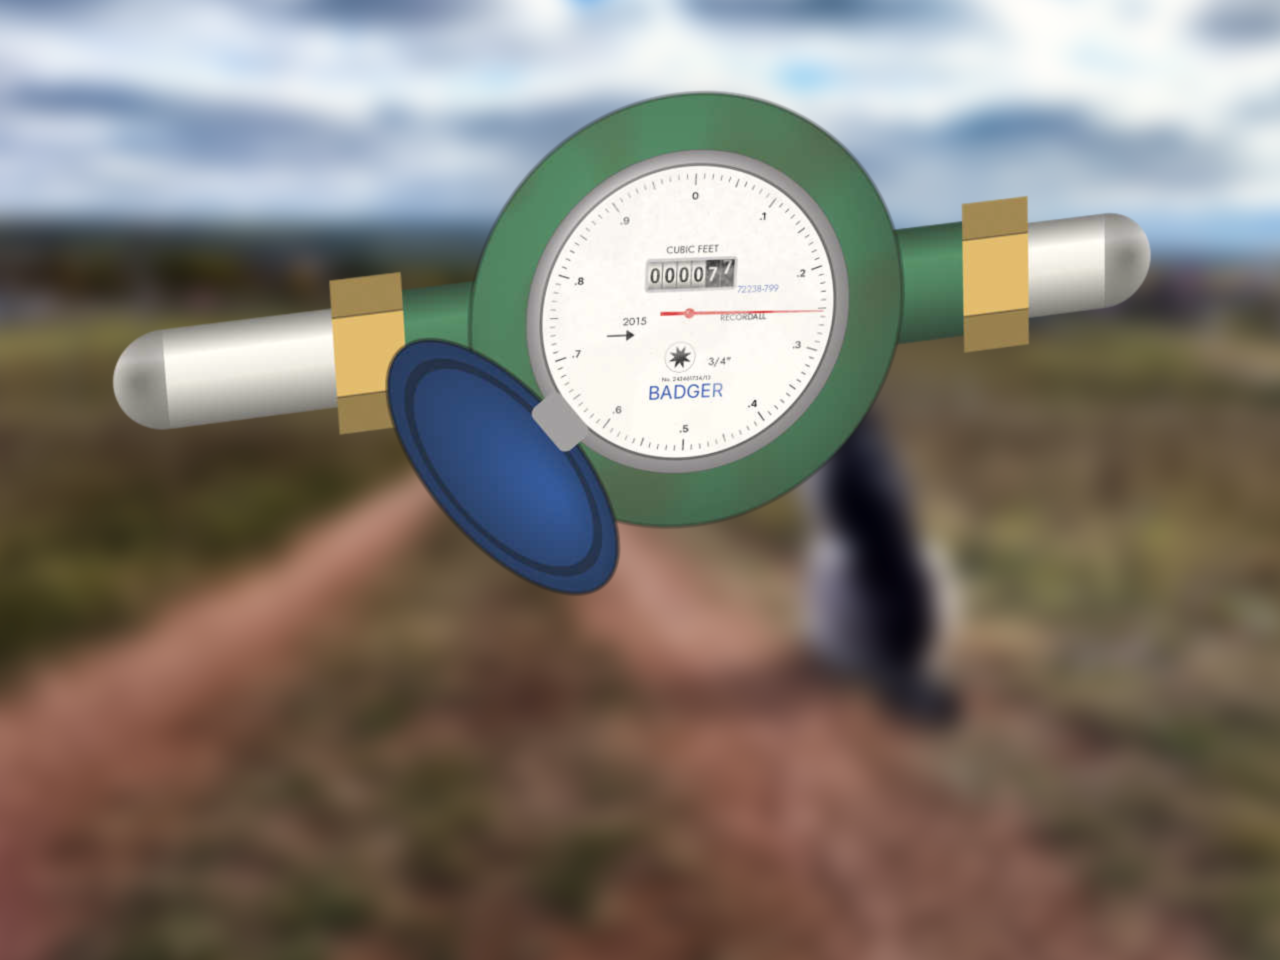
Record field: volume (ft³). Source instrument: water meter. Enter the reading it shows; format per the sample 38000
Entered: 77.25
